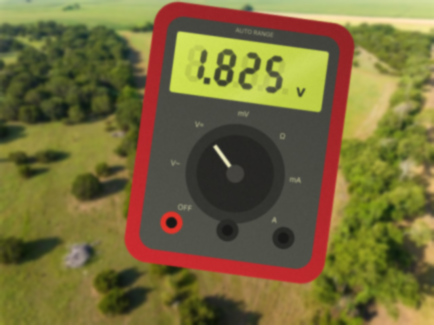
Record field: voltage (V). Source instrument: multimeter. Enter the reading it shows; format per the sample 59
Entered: 1.825
